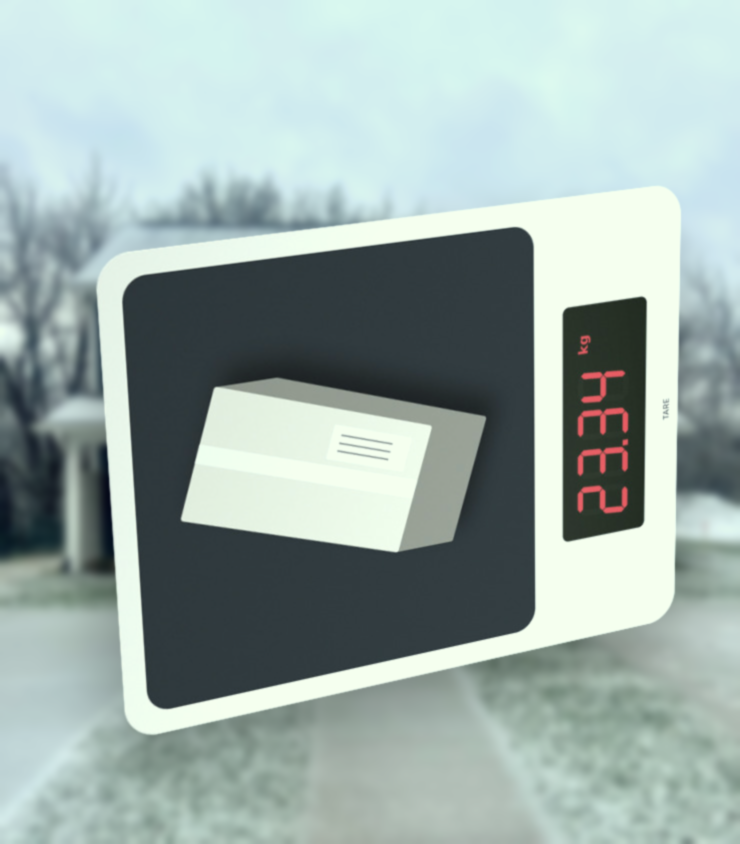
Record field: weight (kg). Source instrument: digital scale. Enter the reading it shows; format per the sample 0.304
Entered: 23.34
